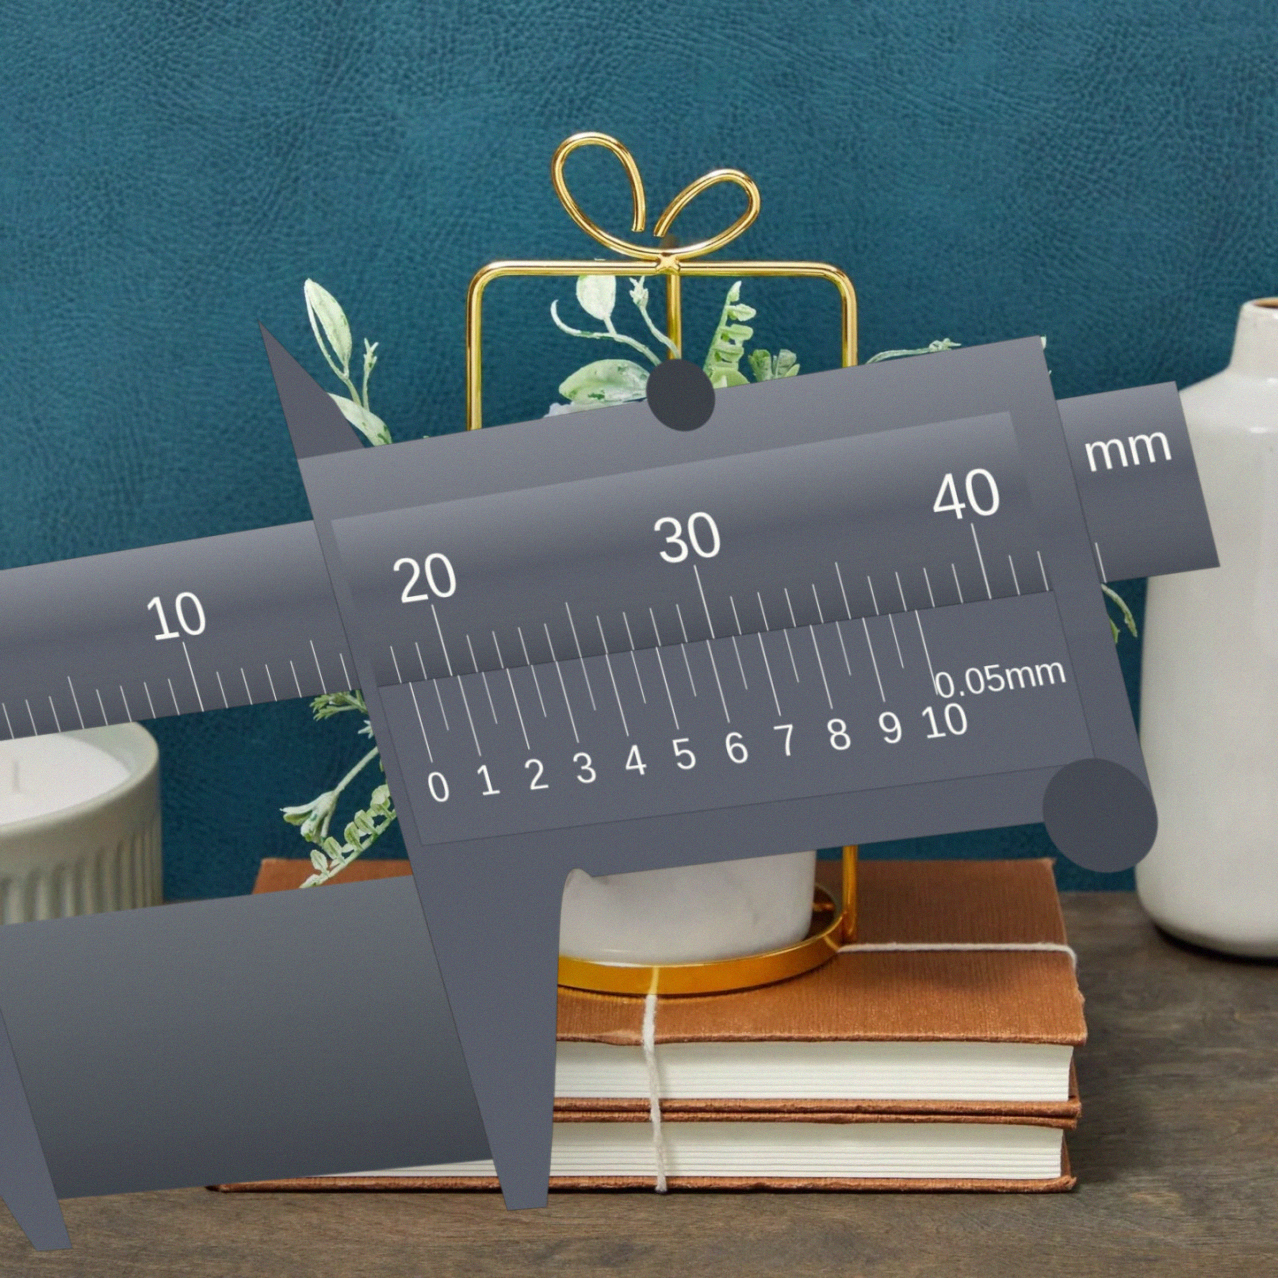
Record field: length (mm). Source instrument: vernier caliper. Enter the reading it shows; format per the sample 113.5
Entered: 18.35
